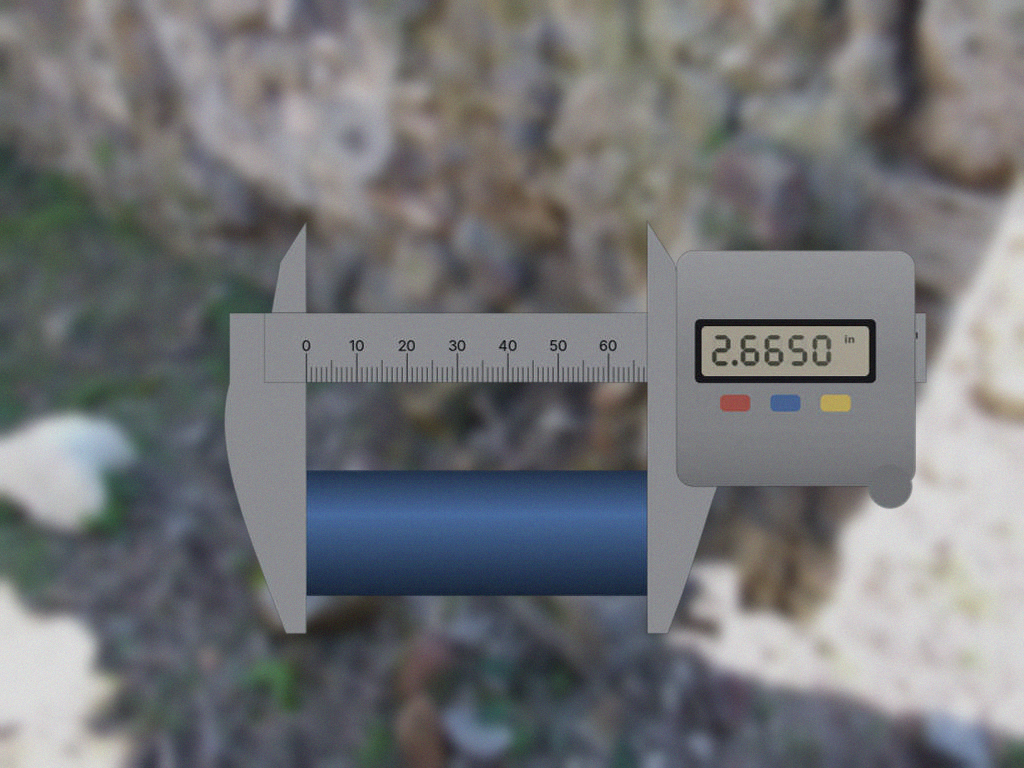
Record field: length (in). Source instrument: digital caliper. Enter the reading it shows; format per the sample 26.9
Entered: 2.6650
